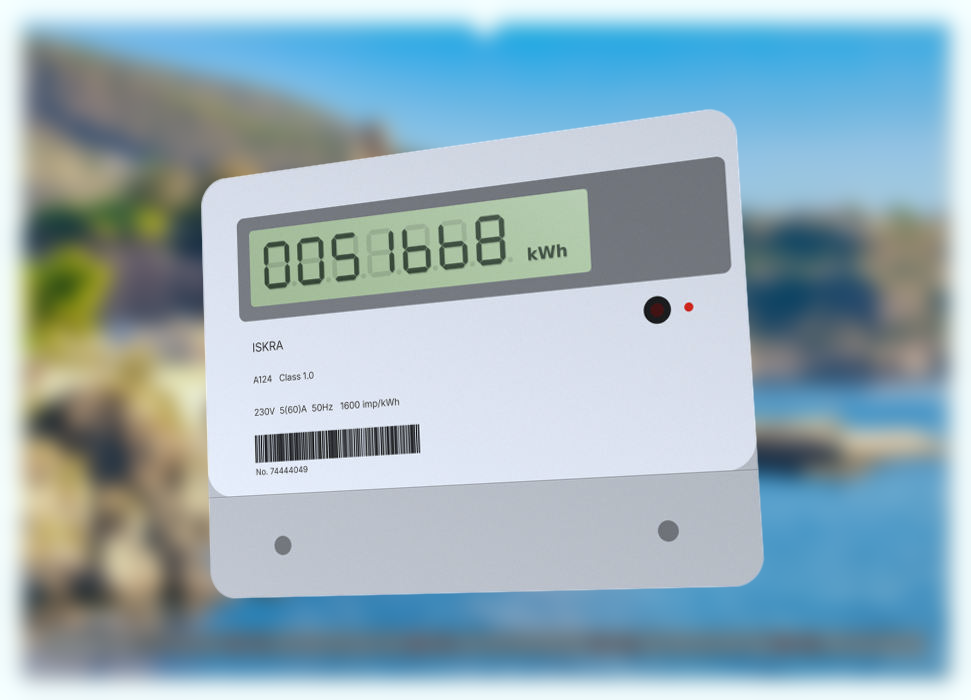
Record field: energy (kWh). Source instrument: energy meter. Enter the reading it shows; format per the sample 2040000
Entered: 51668
